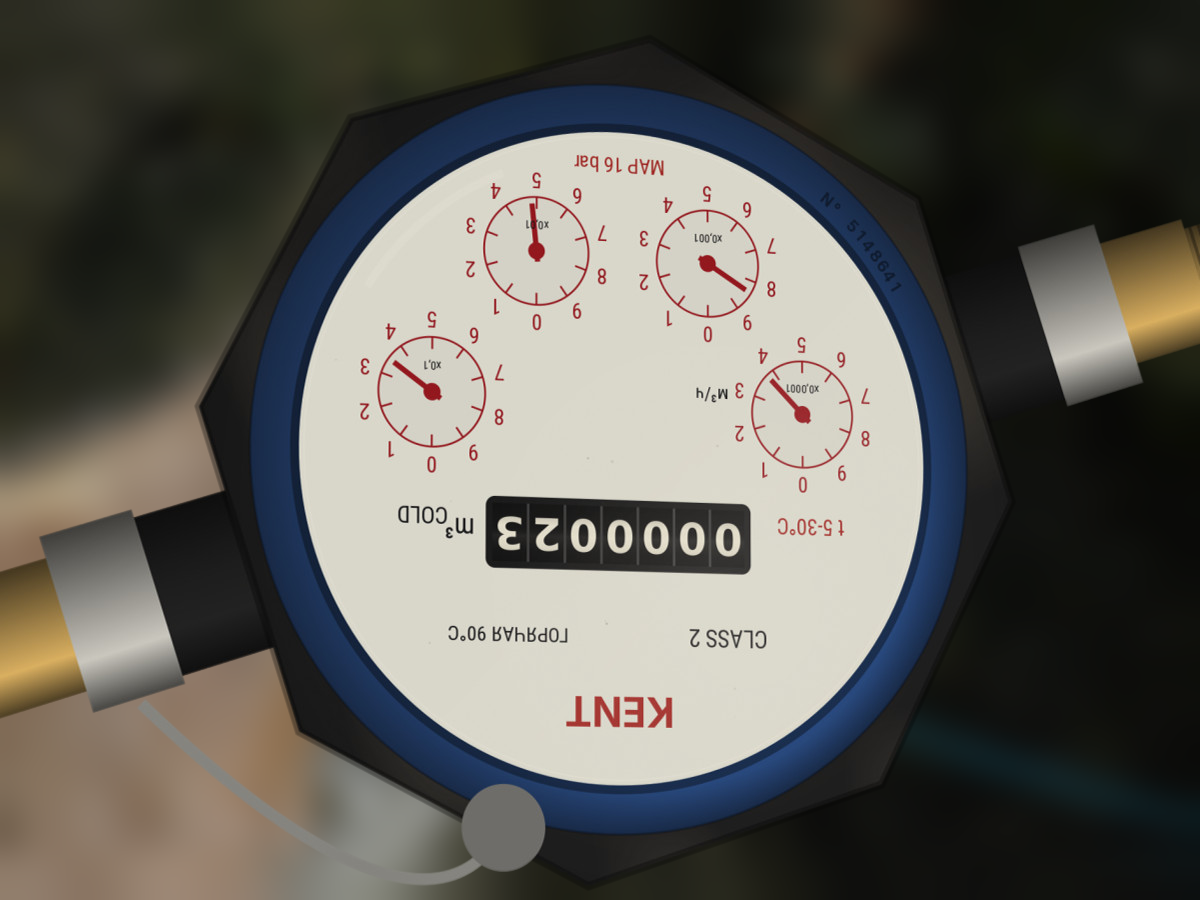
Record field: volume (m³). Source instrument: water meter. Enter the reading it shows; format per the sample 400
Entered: 23.3483
